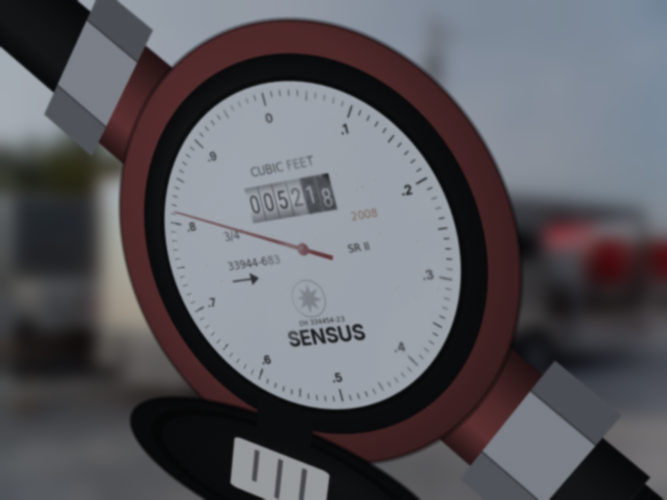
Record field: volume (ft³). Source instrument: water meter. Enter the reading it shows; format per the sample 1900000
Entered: 5217.81
